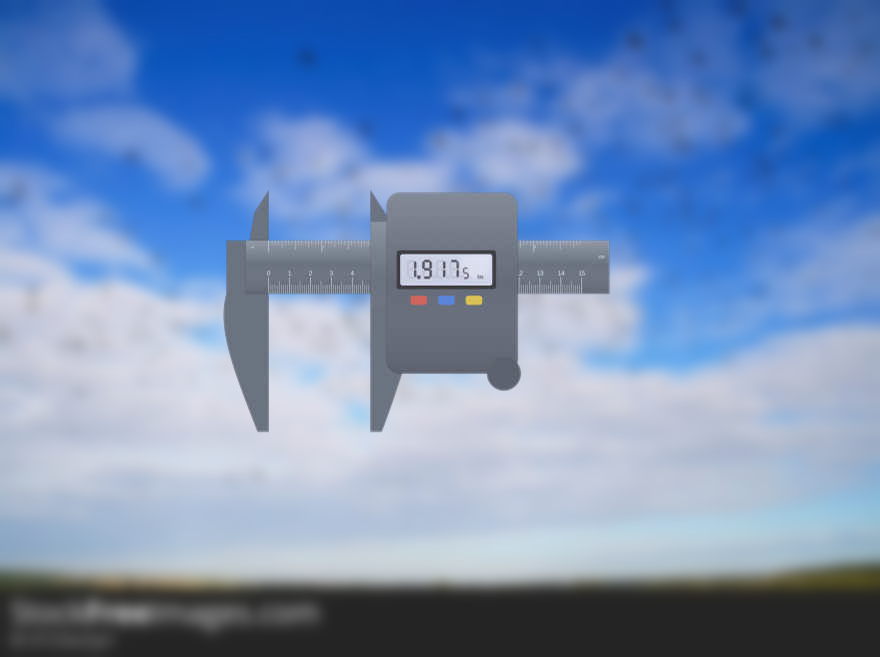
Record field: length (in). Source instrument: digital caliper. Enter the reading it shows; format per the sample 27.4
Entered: 1.9175
